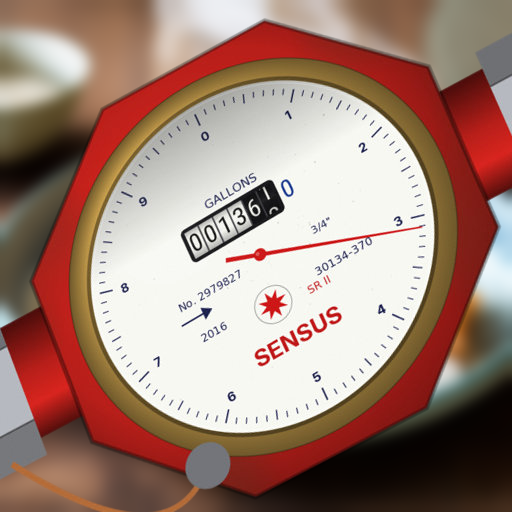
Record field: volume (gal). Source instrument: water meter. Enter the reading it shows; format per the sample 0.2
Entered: 13613.1
